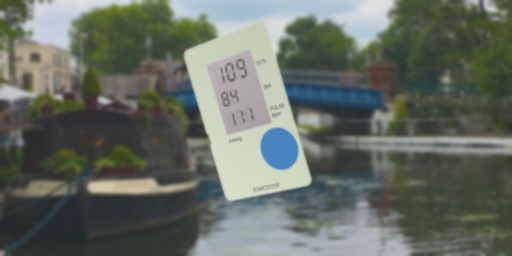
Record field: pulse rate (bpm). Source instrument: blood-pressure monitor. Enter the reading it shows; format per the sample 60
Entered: 111
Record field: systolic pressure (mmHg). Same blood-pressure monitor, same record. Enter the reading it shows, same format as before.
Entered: 109
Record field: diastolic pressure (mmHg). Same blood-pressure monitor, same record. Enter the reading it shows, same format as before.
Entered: 84
